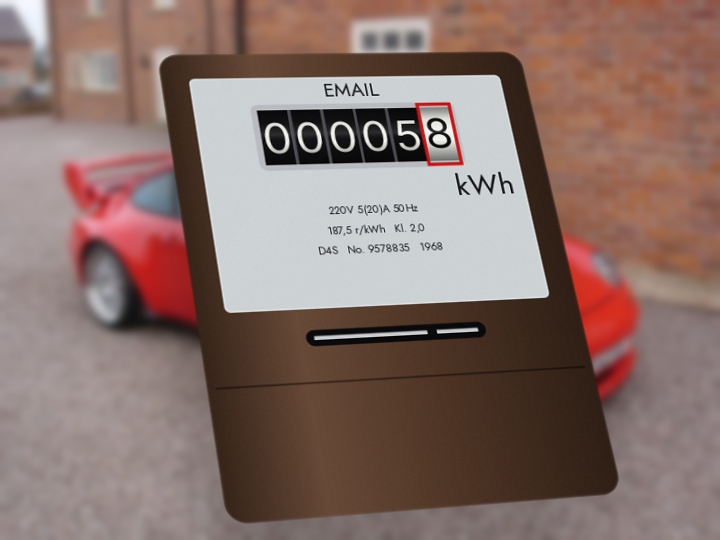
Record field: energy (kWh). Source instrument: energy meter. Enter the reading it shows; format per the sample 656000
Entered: 5.8
